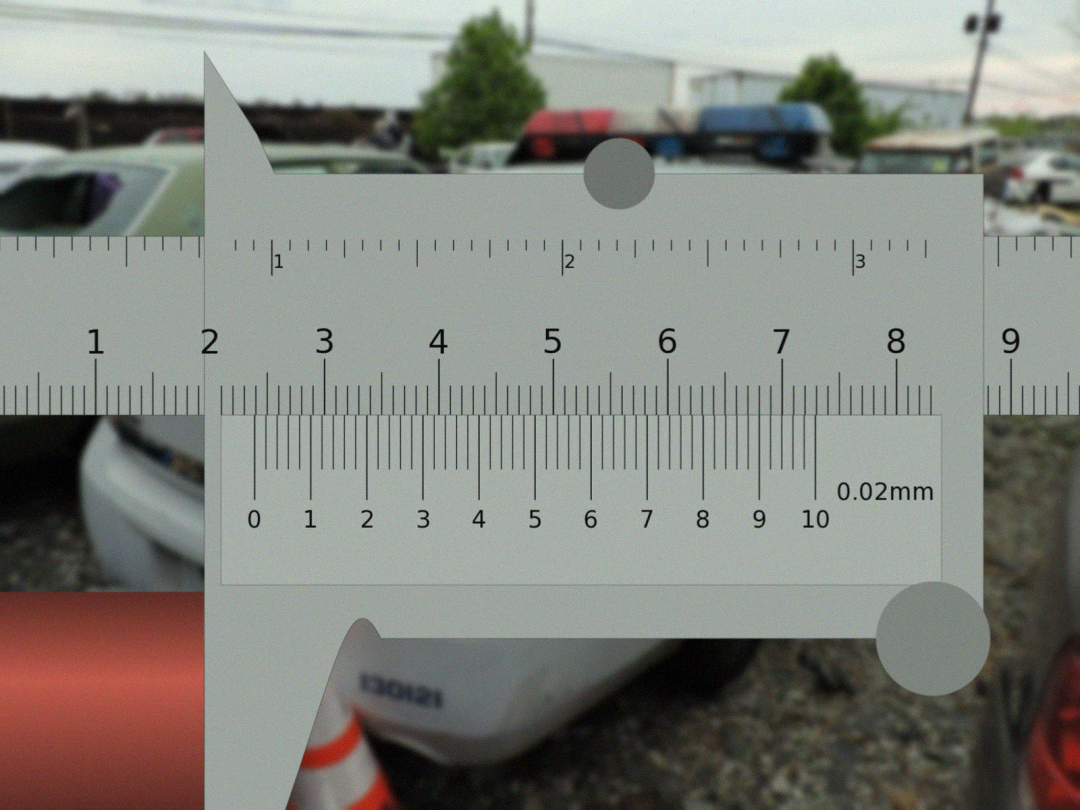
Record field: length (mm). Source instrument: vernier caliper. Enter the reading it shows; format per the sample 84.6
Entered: 23.9
